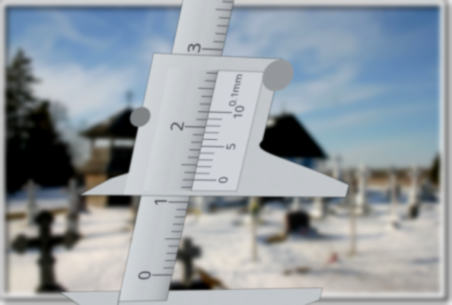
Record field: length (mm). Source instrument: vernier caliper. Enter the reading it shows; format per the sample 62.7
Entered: 13.0
